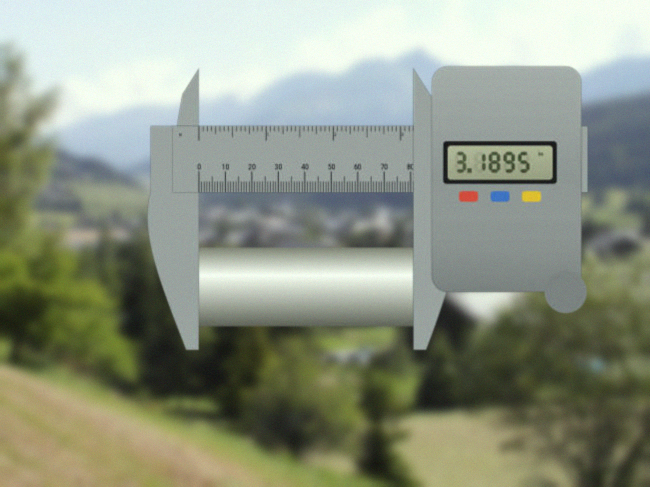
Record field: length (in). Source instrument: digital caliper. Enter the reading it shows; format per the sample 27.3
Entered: 3.1895
